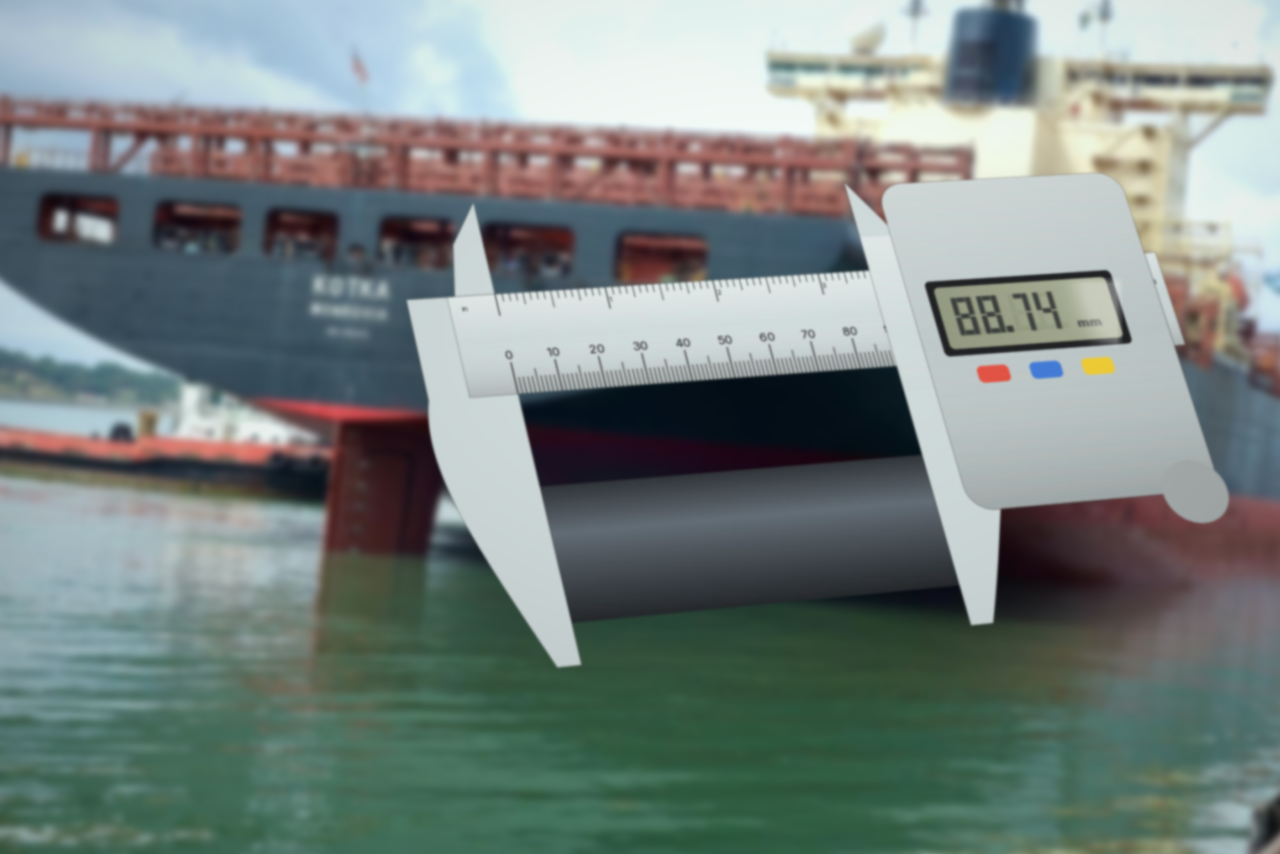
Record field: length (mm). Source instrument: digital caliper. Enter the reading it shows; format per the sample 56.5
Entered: 88.74
